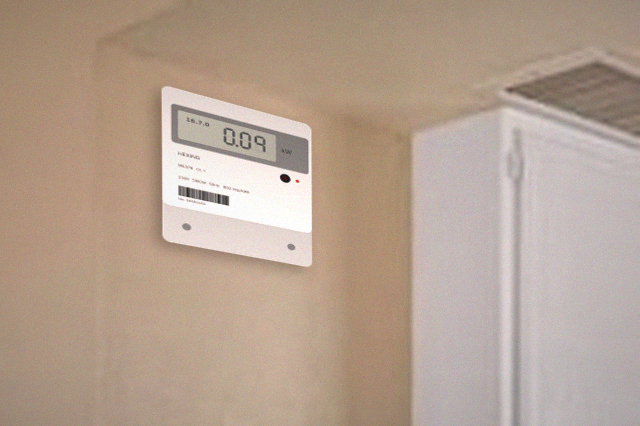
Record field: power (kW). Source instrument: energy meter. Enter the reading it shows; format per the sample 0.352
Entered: 0.09
